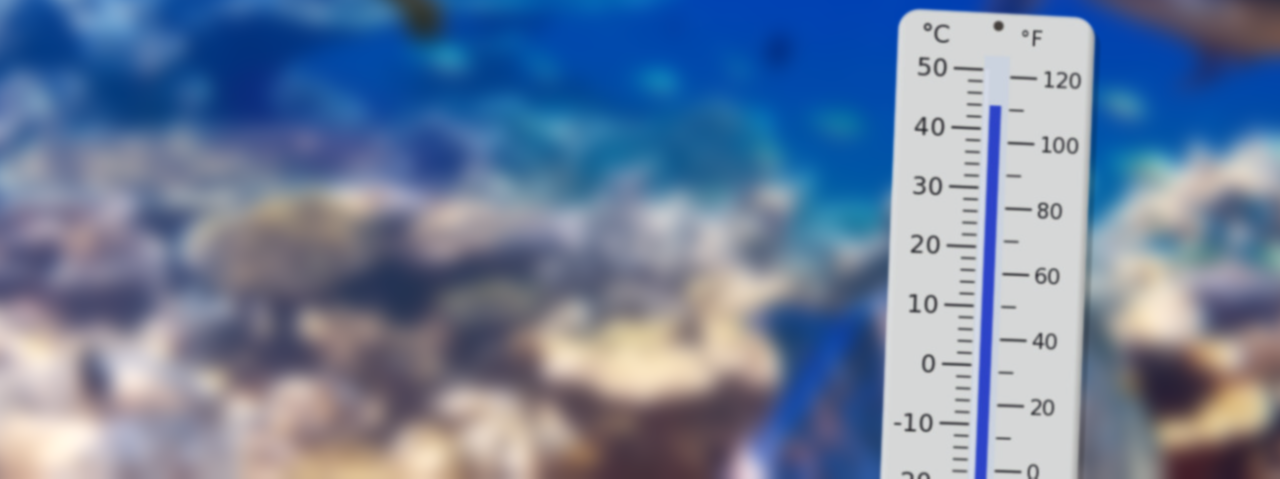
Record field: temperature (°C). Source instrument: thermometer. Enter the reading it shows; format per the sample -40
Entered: 44
